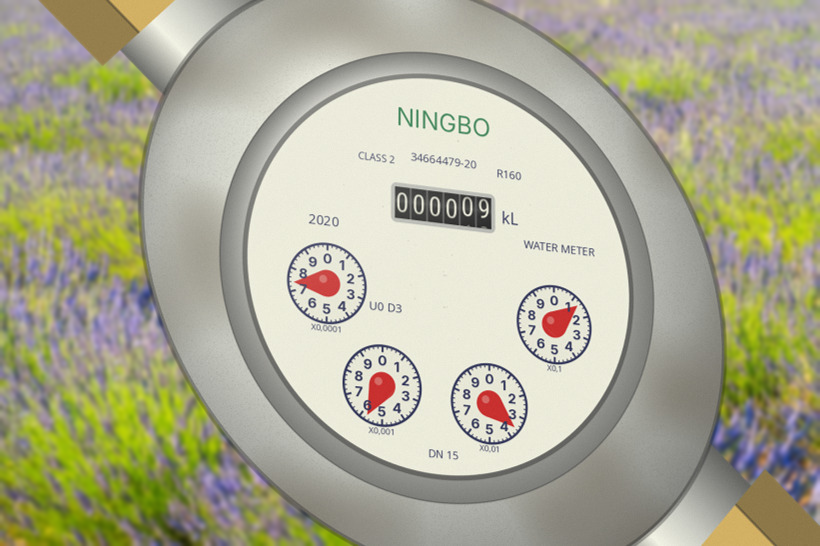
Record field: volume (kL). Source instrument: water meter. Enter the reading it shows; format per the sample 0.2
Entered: 9.1357
